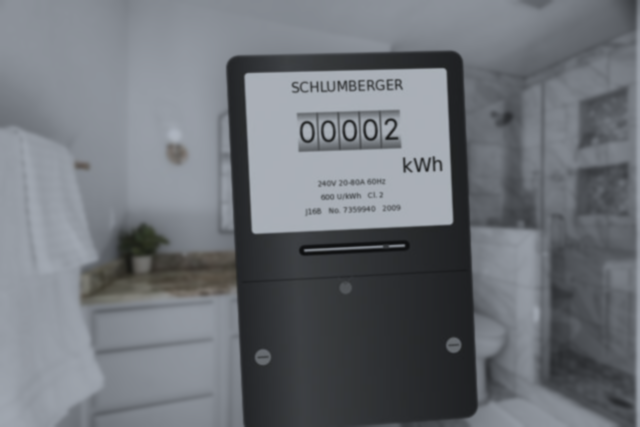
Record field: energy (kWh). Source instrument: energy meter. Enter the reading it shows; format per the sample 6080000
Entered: 2
